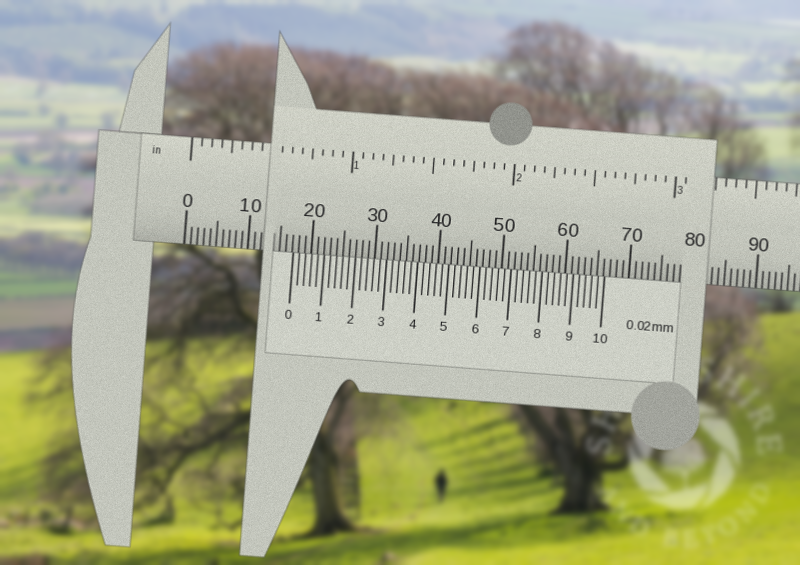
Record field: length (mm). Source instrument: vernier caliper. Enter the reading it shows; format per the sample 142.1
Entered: 17.2
